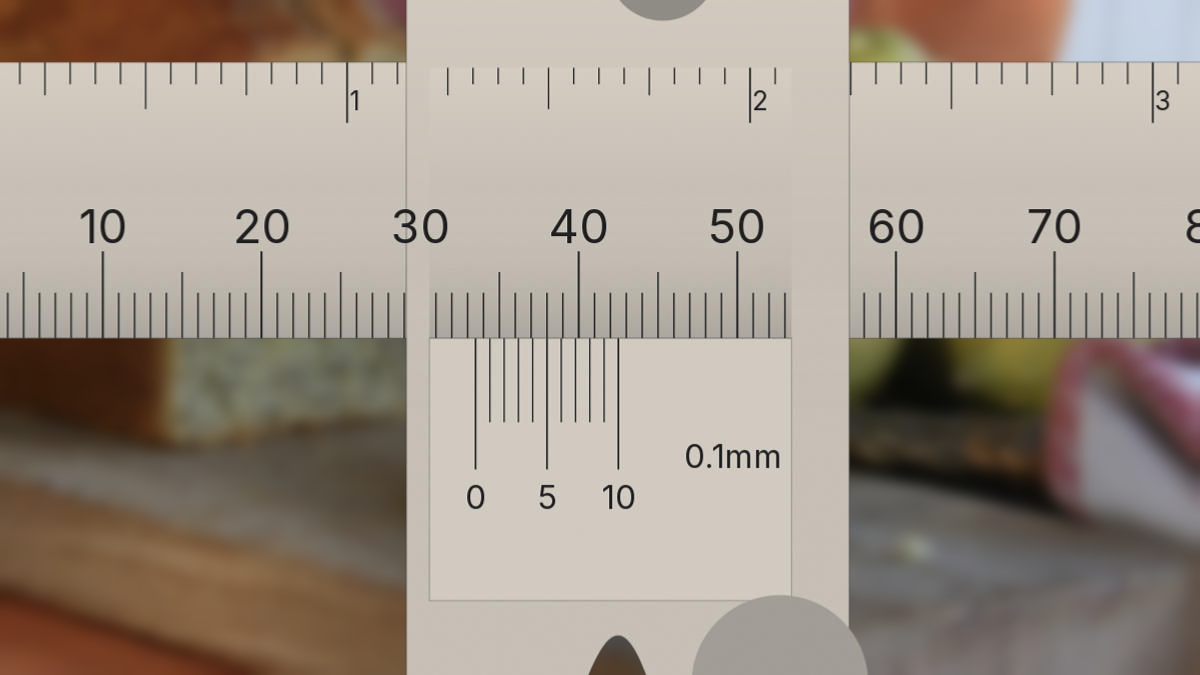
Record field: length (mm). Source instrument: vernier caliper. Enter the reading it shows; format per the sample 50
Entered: 33.5
